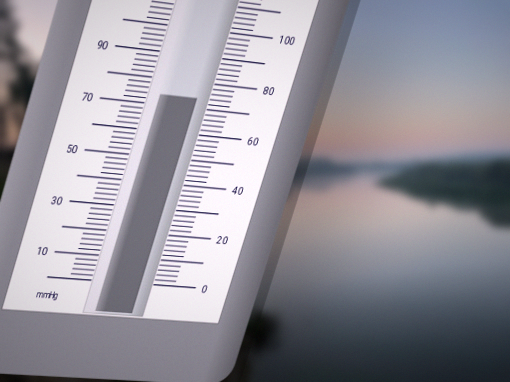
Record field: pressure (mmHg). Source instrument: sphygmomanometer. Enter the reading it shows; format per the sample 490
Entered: 74
